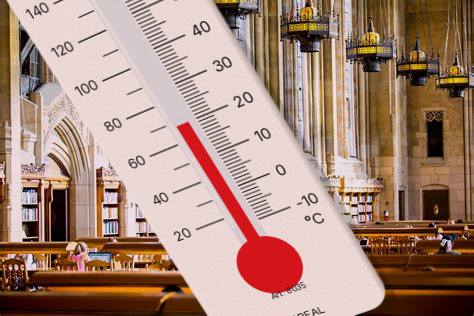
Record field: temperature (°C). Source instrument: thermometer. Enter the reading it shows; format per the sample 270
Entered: 20
